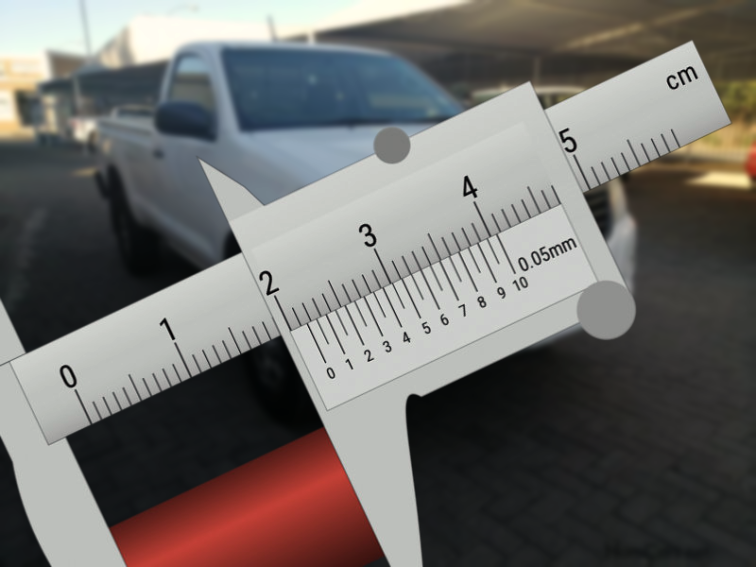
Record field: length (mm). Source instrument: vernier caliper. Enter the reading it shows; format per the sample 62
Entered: 21.6
